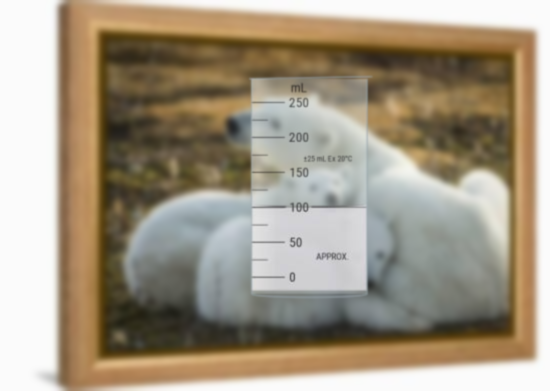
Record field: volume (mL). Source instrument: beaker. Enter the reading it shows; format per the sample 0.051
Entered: 100
